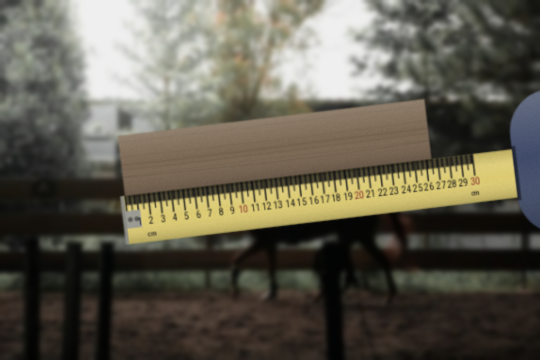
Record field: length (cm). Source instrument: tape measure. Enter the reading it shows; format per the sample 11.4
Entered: 26.5
